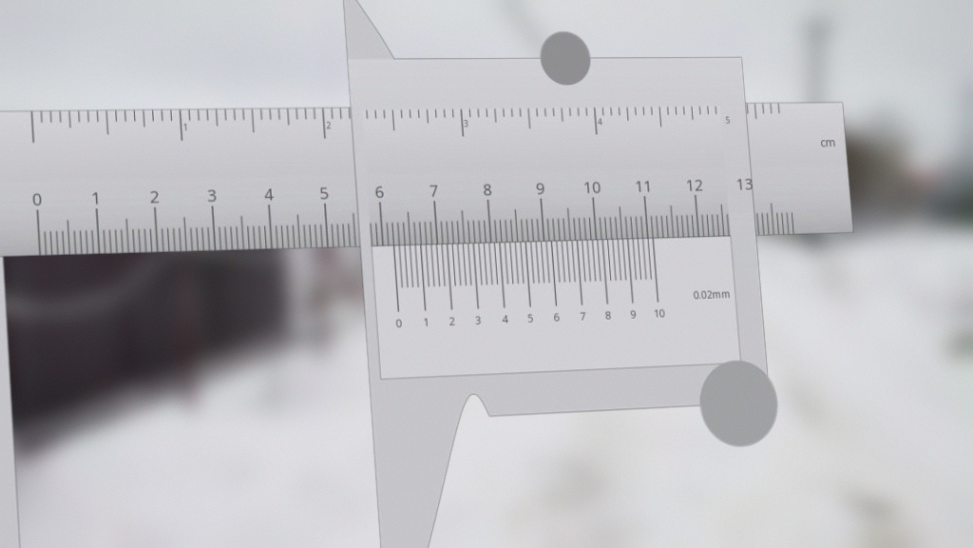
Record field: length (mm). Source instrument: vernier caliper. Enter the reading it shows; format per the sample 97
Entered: 62.0
